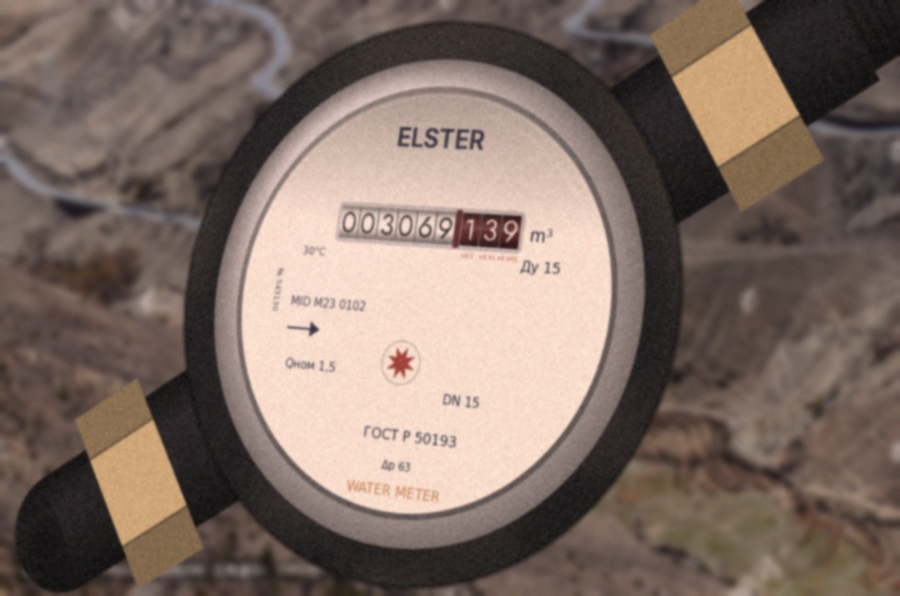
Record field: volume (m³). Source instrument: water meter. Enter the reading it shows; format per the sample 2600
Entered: 3069.139
